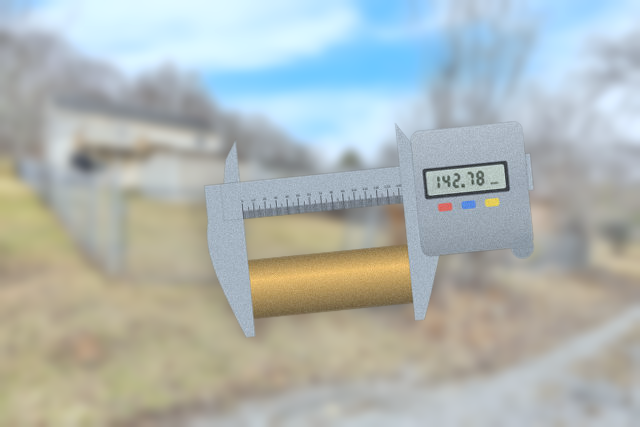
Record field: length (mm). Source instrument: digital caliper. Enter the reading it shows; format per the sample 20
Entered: 142.78
